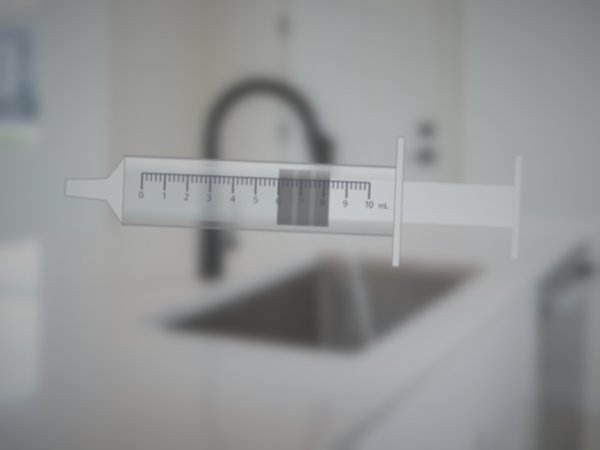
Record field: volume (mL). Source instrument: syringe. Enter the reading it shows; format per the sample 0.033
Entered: 6
